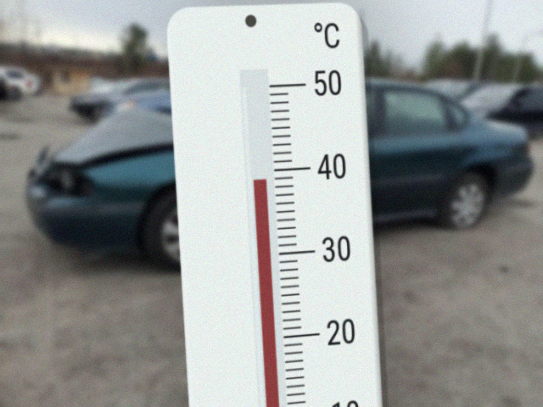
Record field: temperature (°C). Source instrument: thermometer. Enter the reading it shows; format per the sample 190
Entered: 39
